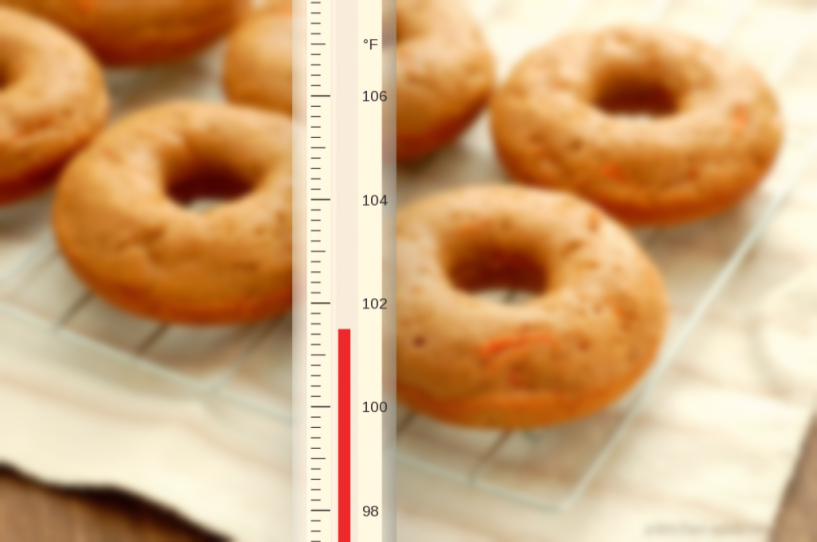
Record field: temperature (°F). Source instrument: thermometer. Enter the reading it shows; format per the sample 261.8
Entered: 101.5
